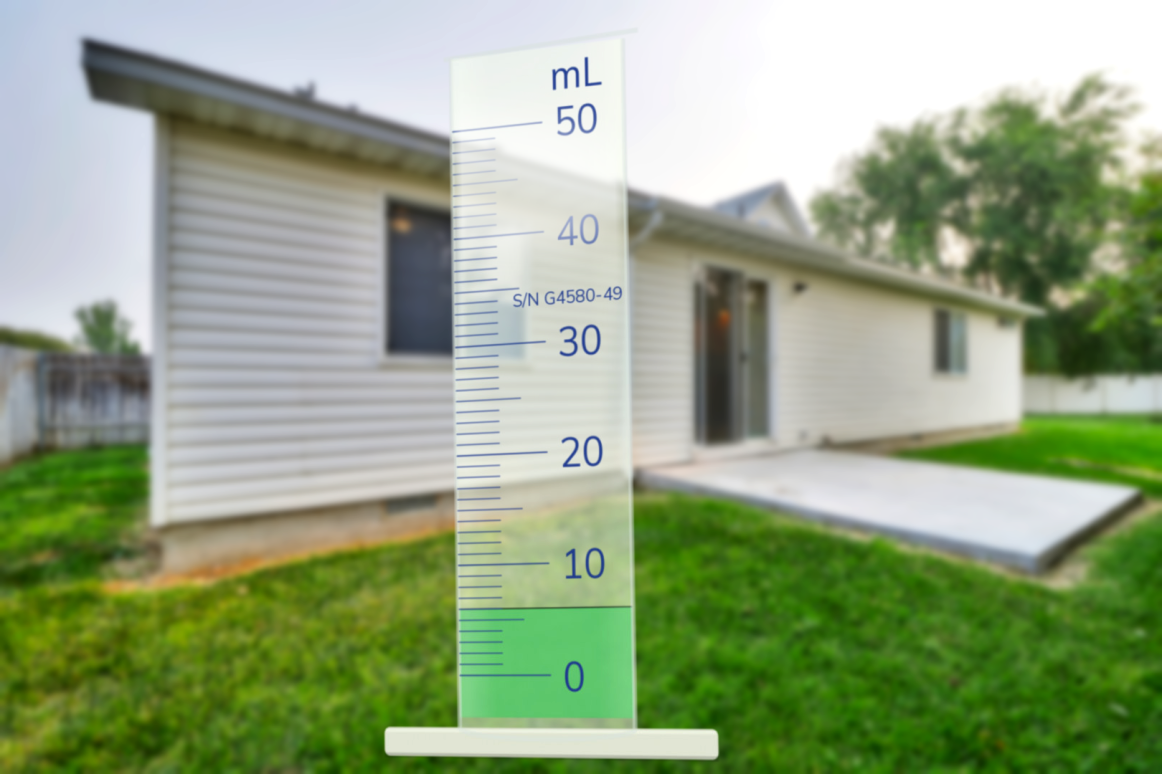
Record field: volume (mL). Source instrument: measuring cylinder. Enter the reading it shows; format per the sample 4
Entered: 6
